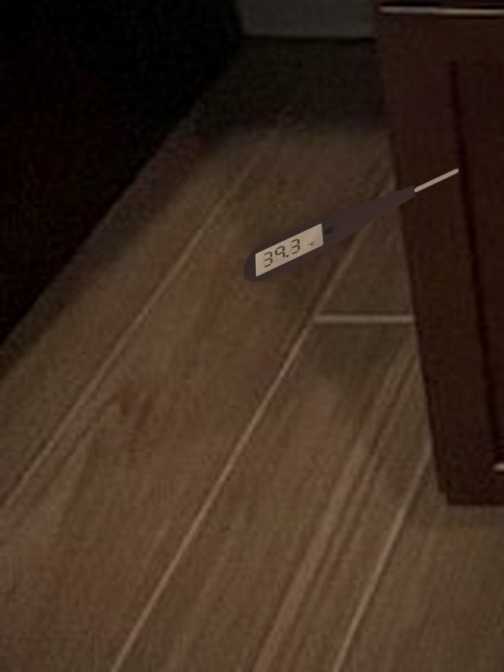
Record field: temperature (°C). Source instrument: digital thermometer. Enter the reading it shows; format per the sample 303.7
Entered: 39.3
